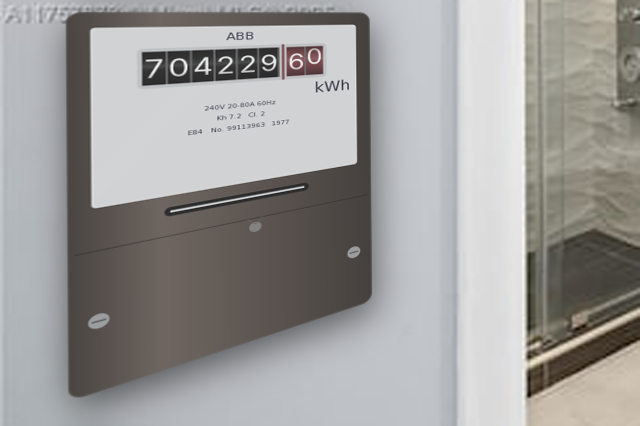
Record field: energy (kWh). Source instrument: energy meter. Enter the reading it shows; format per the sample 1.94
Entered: 704229.60
